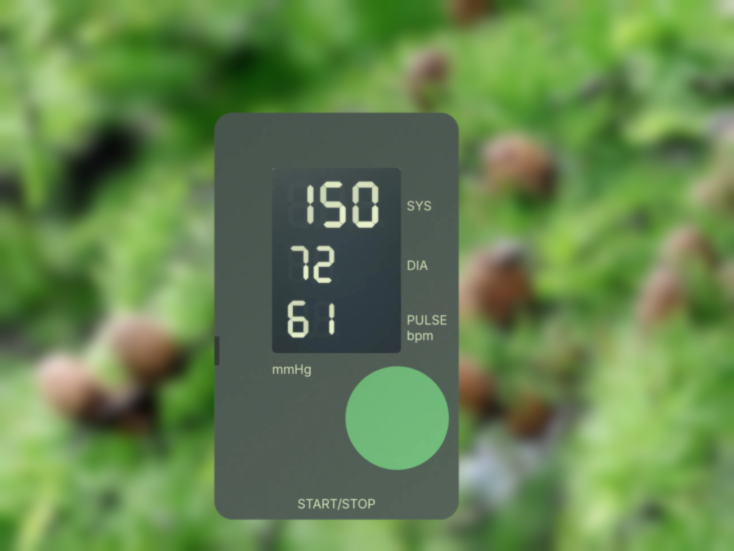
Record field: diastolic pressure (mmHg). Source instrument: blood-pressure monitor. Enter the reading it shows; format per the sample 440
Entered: 72
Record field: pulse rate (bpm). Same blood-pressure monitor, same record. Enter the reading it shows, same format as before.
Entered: 61
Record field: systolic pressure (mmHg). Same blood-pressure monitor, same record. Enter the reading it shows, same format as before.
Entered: 150
